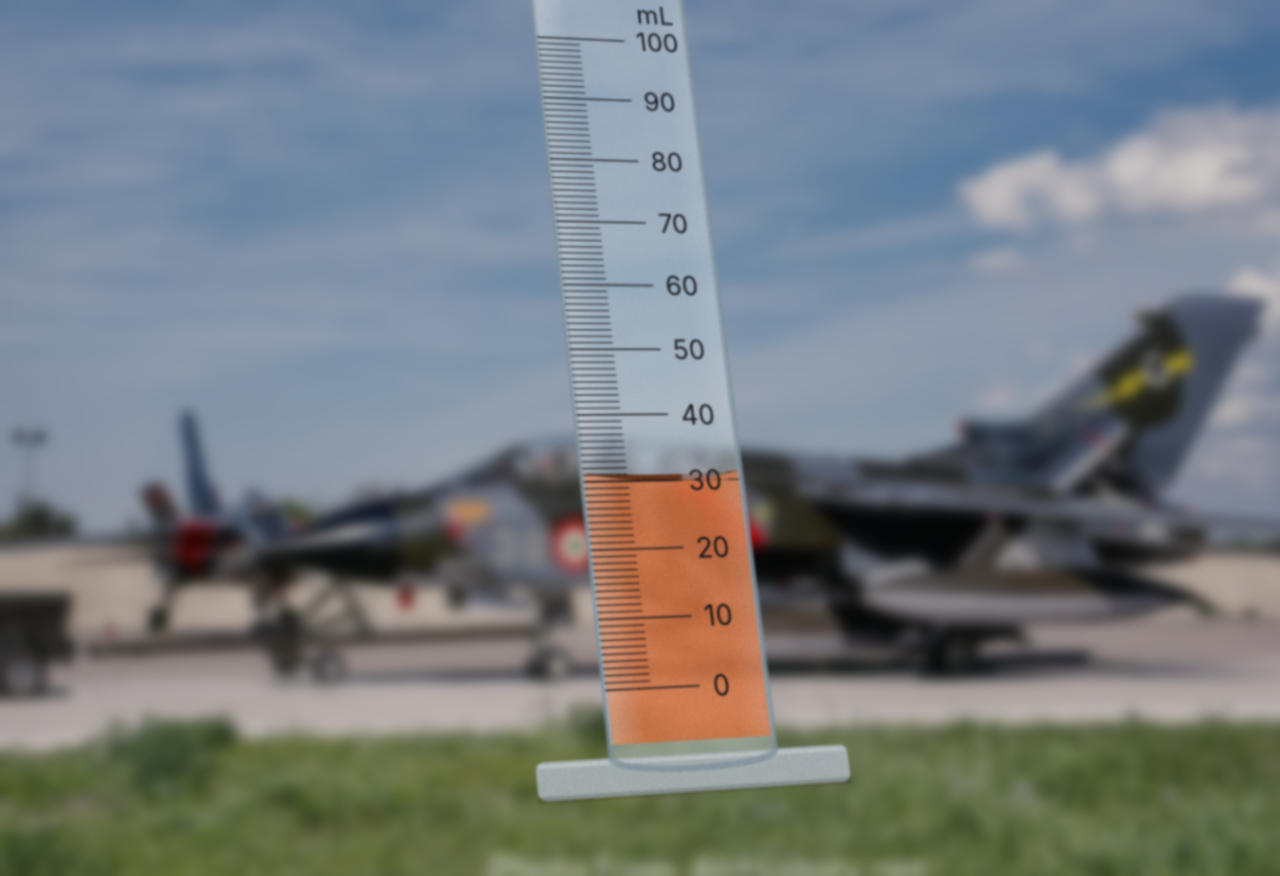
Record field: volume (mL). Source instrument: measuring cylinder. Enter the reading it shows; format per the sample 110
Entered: 30
